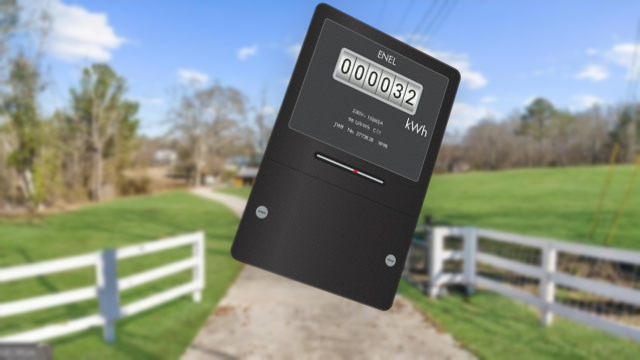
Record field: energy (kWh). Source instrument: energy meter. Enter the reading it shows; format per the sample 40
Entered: 32
